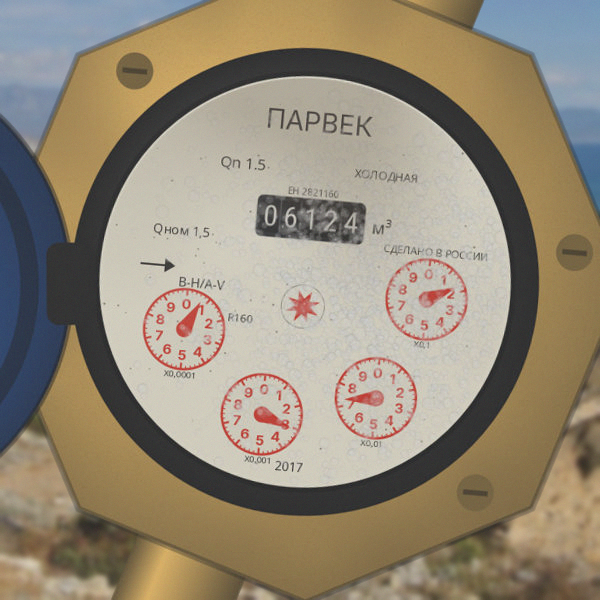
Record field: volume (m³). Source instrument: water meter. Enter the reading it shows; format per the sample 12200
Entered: 6124.1730
